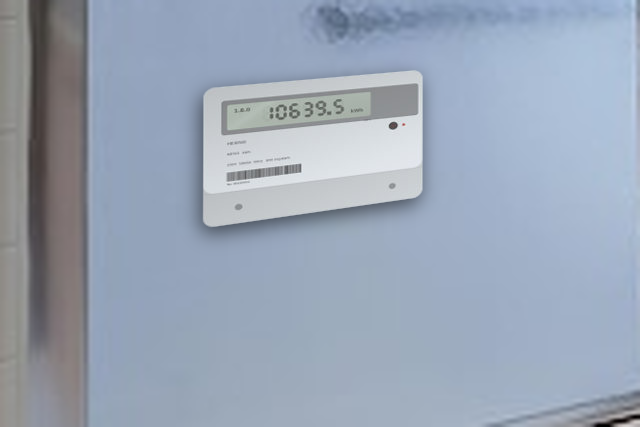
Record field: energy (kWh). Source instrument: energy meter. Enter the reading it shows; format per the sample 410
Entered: 10639.5
